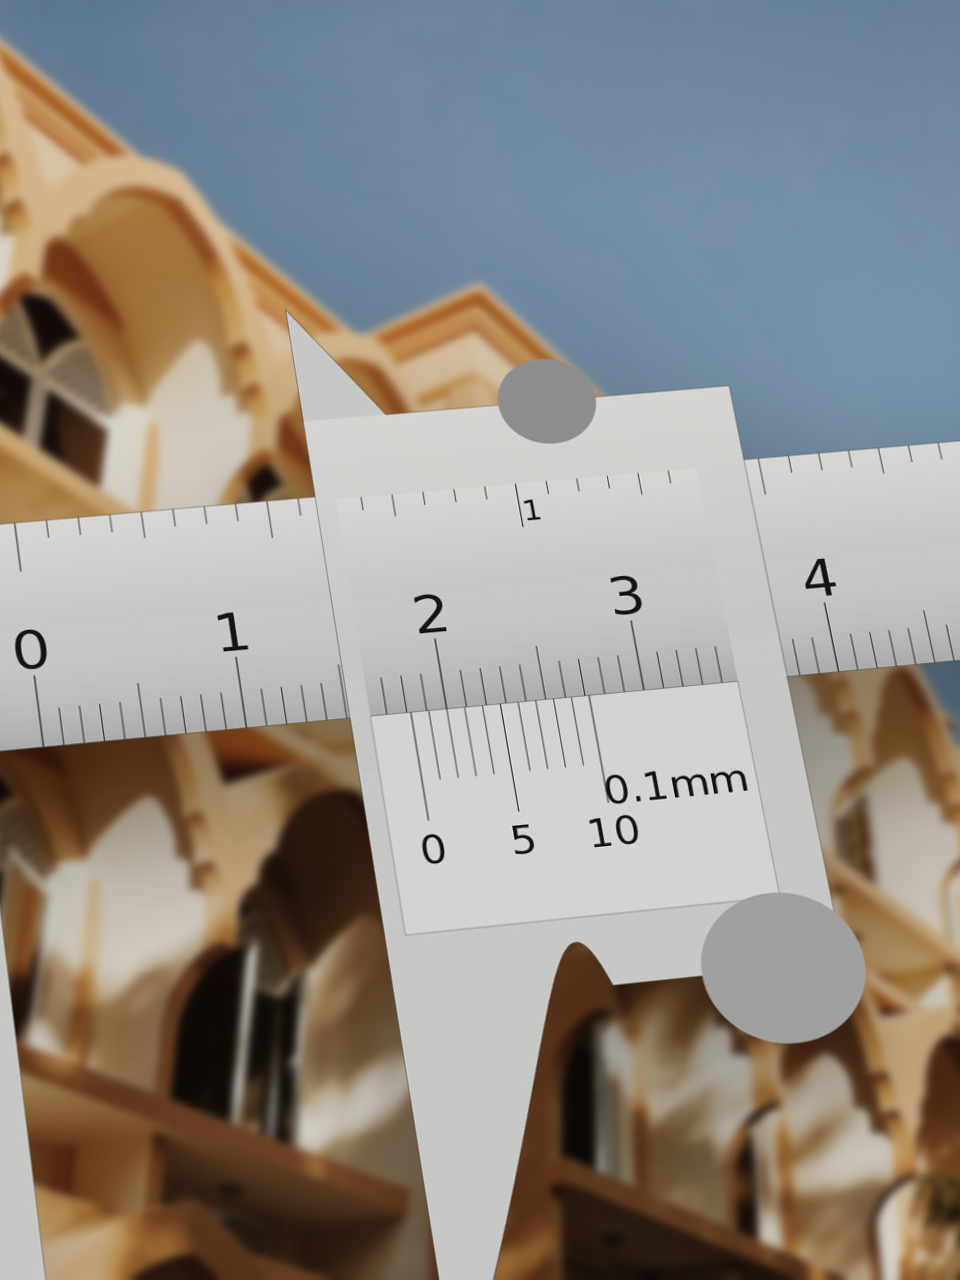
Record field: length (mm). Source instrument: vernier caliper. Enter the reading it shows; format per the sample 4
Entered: 18.2
